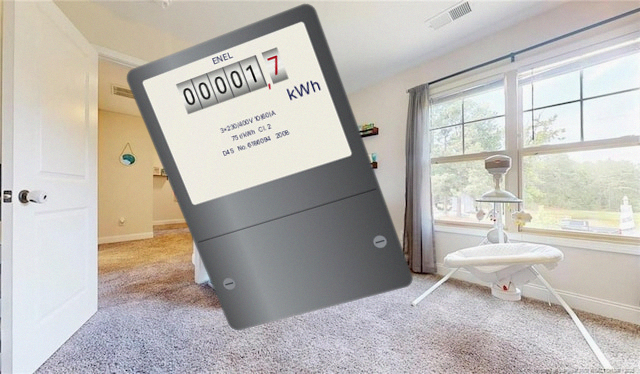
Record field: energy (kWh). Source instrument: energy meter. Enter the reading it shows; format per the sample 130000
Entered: 1.7
